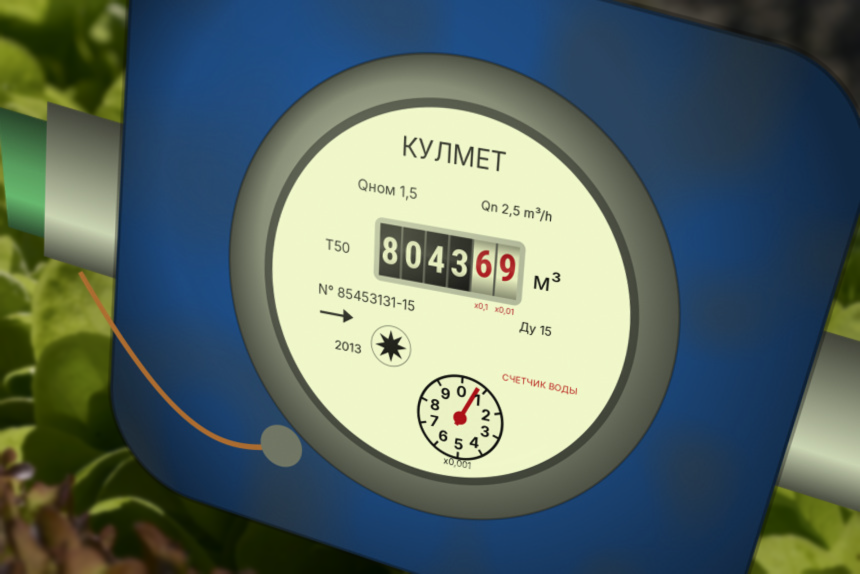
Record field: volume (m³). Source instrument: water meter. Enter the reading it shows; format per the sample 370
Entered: 8043.690
